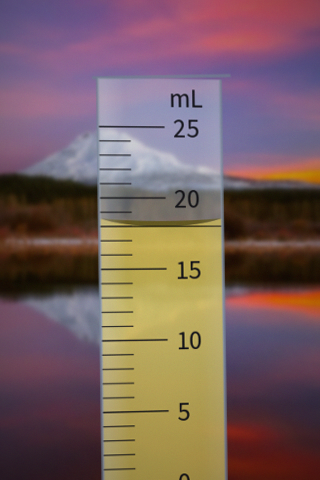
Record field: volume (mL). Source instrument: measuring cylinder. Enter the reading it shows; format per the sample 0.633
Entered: 18
